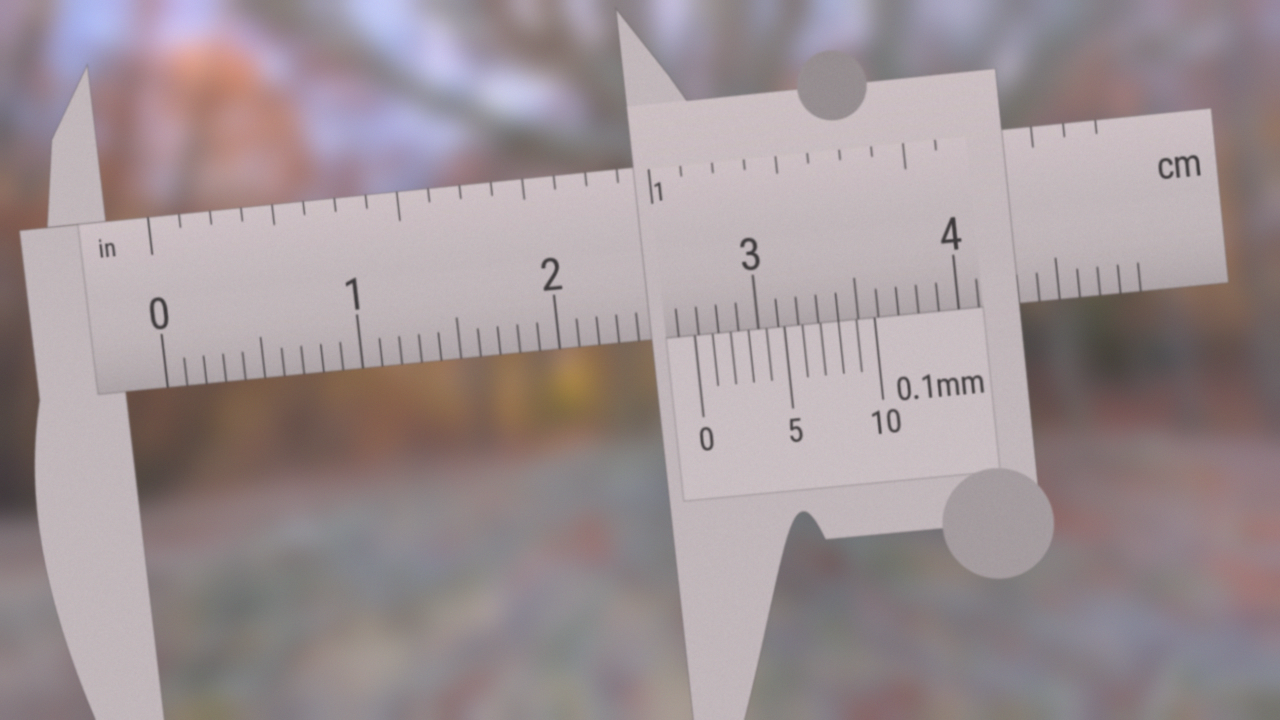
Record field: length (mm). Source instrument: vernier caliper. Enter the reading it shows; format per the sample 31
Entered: 26.8
